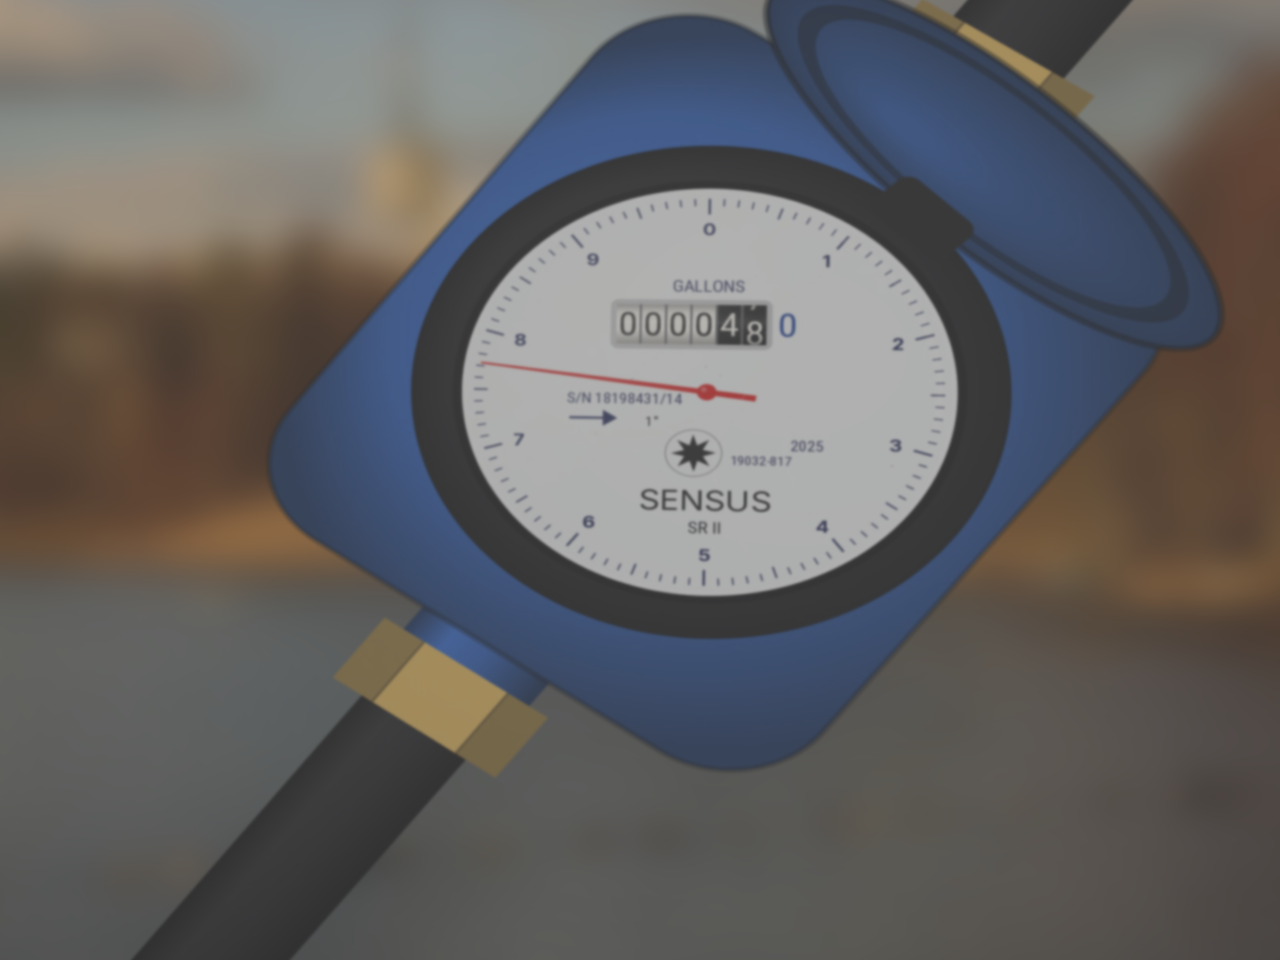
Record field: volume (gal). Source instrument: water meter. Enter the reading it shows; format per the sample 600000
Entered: 477.7
